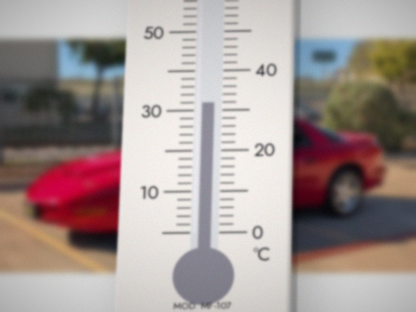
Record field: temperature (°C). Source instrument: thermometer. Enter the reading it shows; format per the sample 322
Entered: 32
